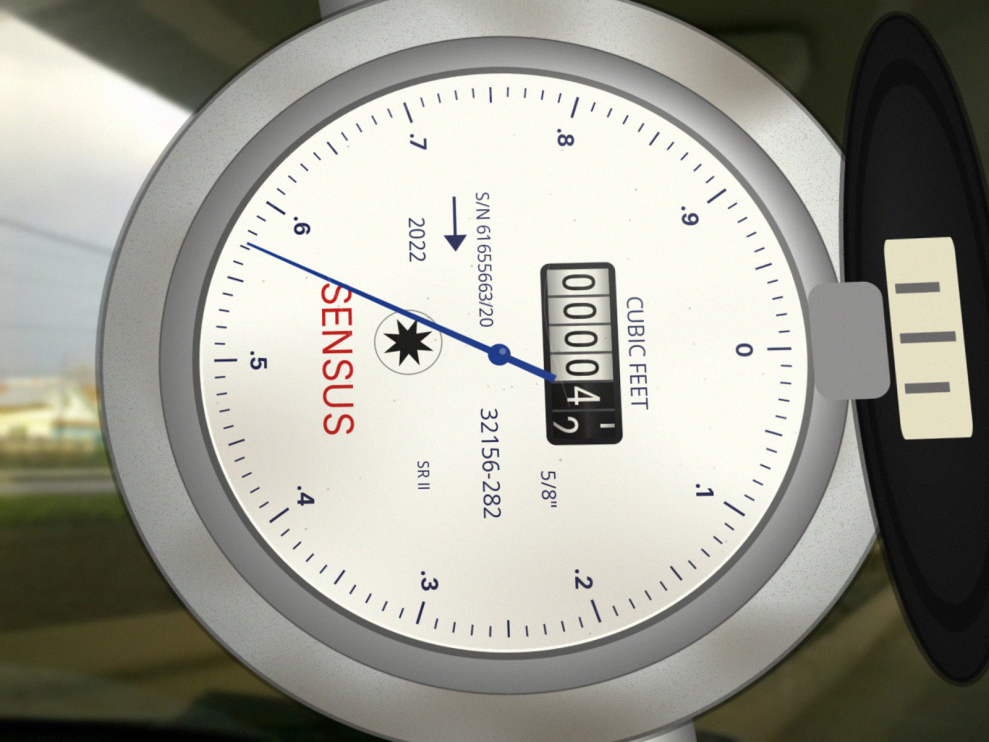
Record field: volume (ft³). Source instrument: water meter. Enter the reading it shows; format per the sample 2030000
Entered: 41.57
